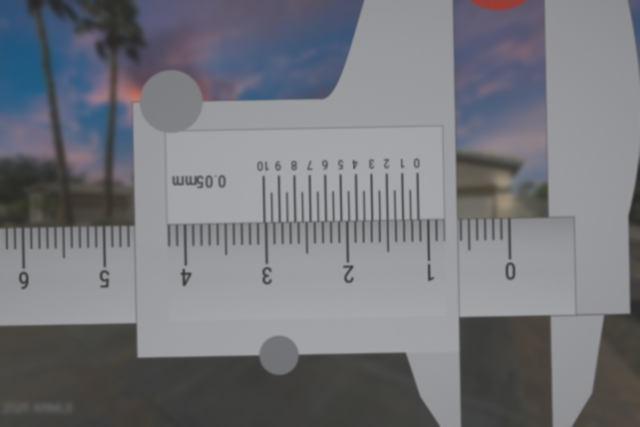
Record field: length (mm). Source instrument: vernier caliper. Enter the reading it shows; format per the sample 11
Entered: 11.2
